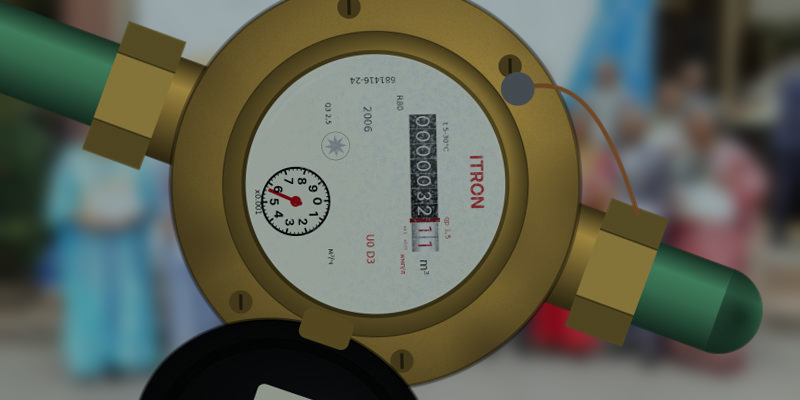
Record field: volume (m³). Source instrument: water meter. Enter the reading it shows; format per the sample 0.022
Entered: 32.115
